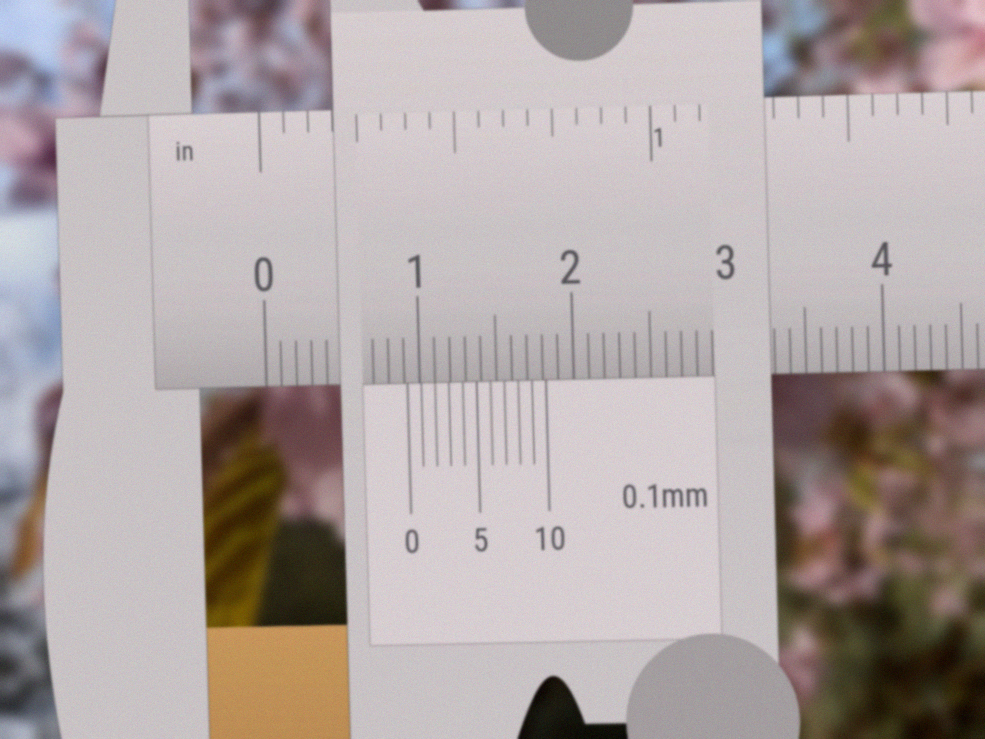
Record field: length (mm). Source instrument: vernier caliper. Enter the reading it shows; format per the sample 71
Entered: 9.2
